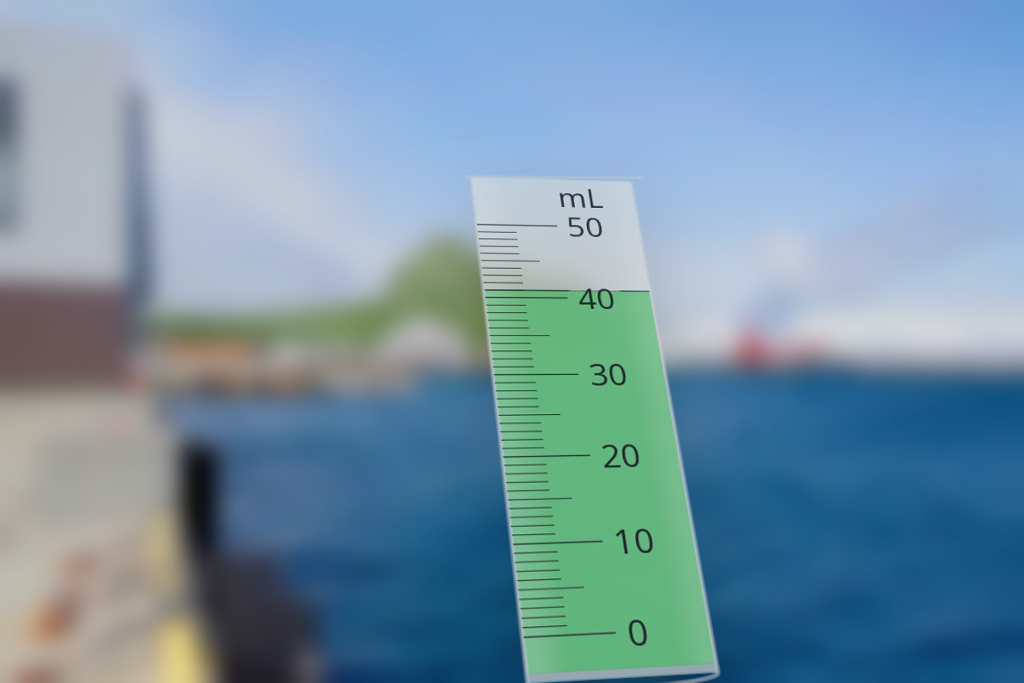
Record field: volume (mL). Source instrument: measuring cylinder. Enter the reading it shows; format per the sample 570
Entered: 41
